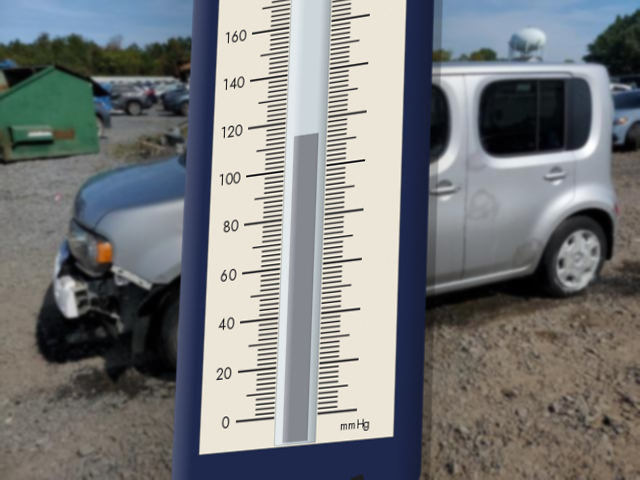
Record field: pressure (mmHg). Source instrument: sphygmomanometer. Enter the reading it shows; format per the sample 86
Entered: 114
